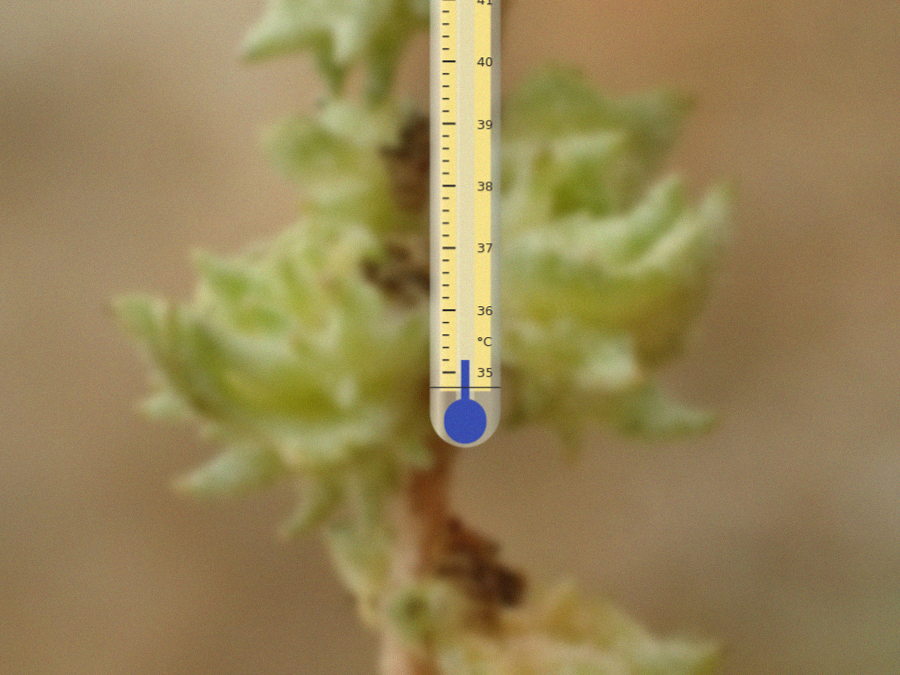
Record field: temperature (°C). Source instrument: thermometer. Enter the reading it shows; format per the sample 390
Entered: 35.2
